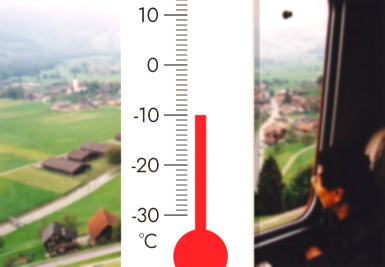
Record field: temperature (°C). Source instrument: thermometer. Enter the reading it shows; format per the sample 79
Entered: -10
